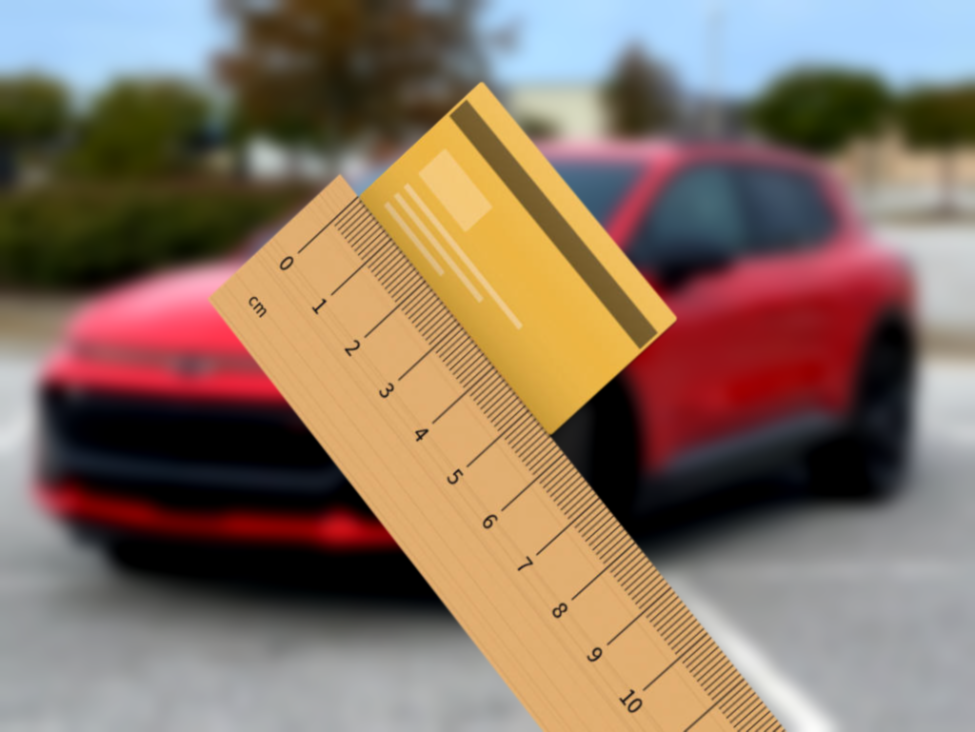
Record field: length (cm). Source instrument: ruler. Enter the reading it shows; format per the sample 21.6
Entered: 5.6
